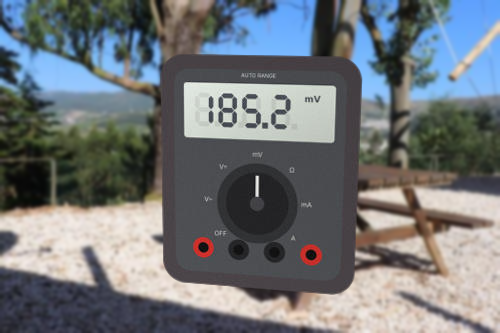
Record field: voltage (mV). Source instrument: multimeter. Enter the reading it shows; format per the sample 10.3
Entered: 185.2
